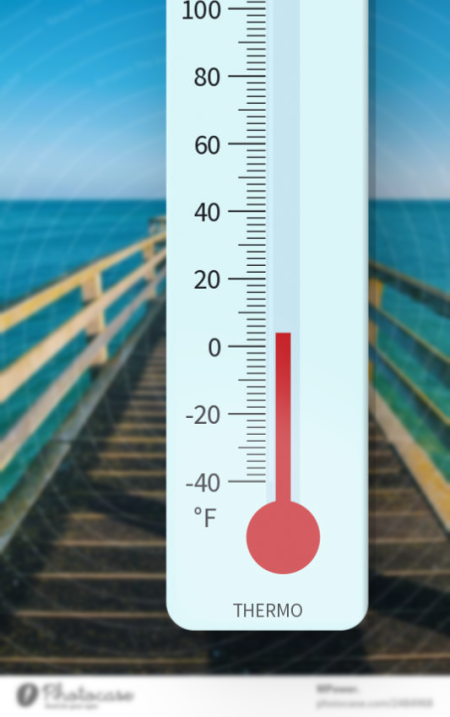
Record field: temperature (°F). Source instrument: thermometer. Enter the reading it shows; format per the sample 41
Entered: 4
